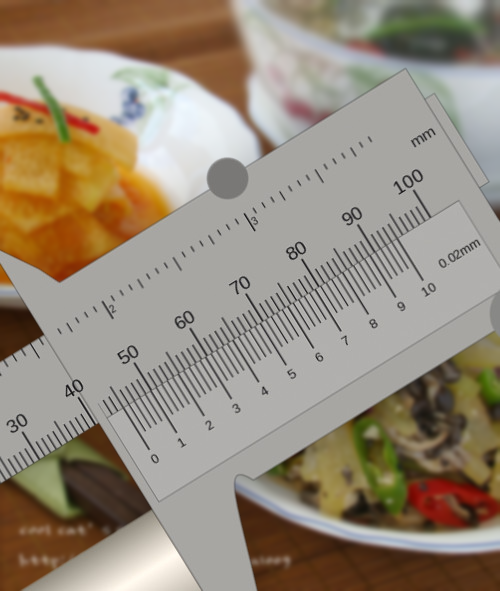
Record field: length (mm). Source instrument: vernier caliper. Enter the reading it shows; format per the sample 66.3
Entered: 45.0
